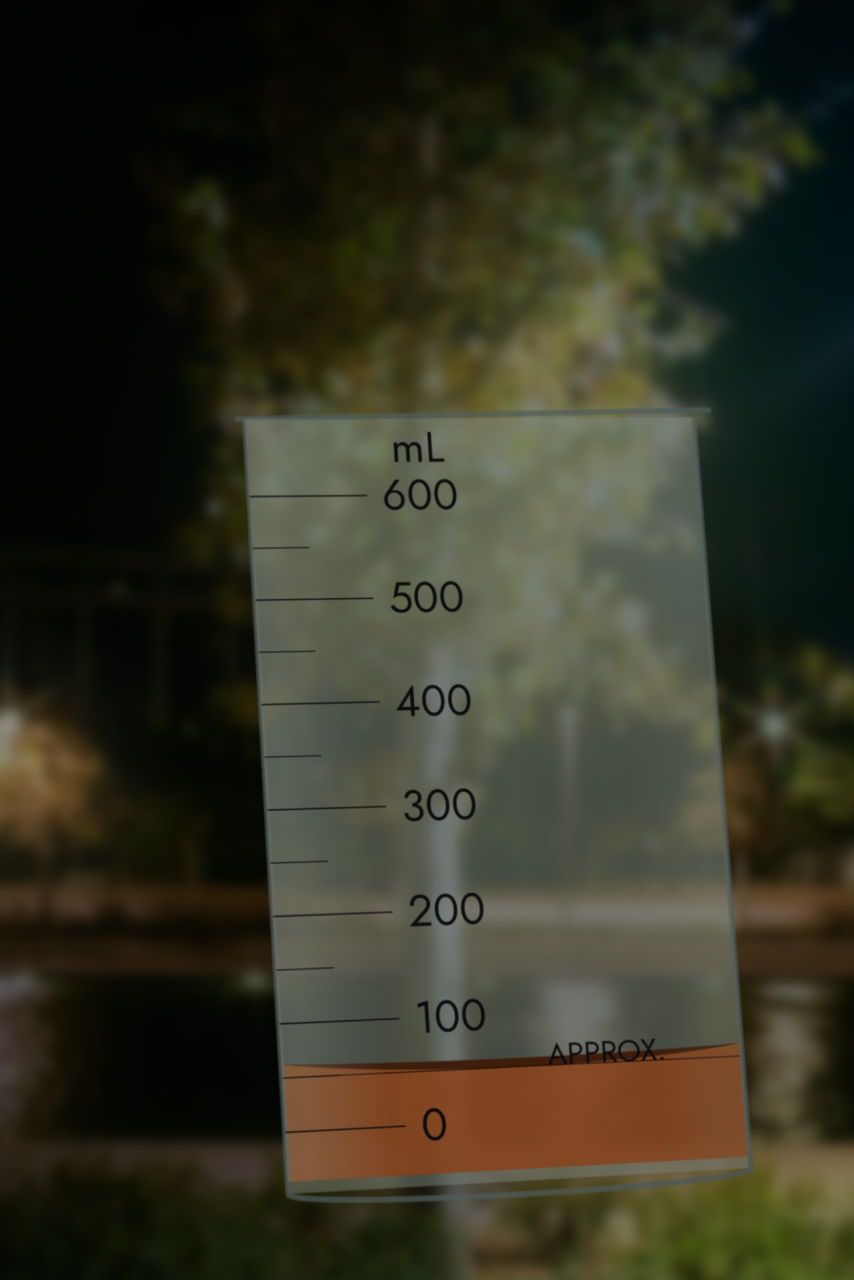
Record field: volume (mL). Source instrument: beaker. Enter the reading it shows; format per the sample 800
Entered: 50
